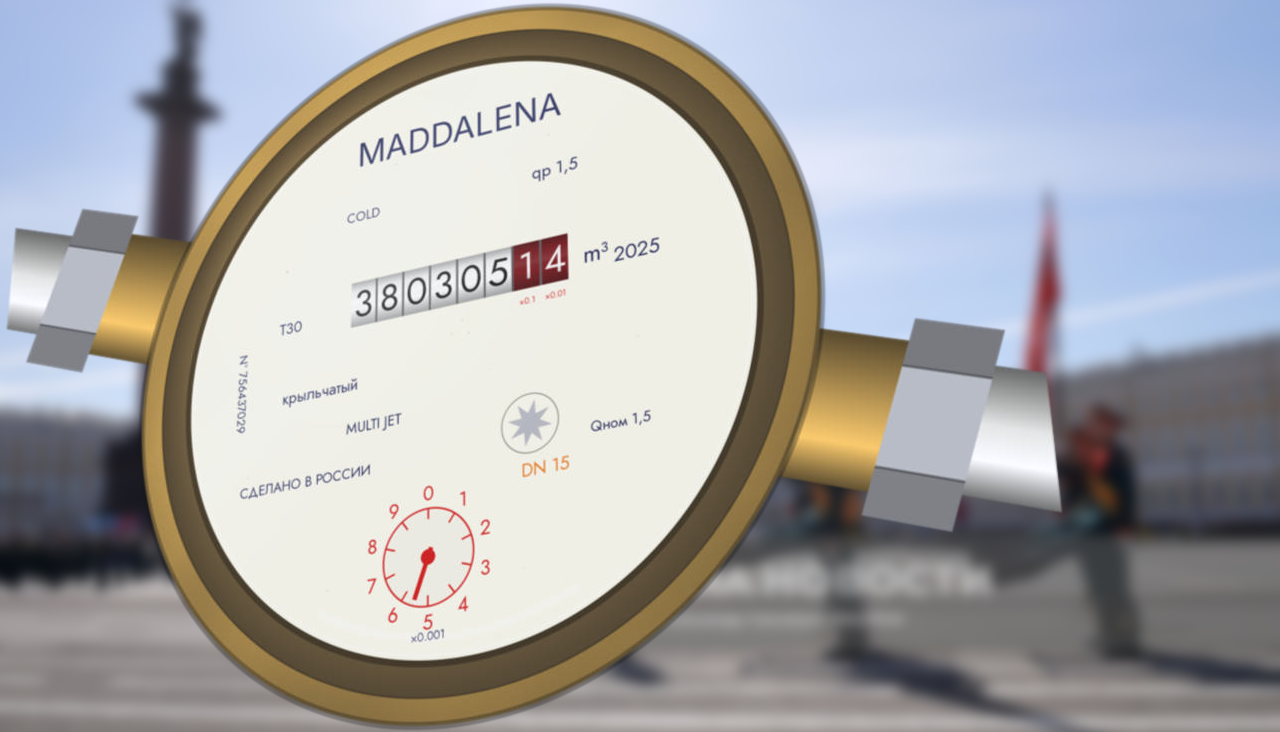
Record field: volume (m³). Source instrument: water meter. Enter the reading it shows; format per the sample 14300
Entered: 380305.145
